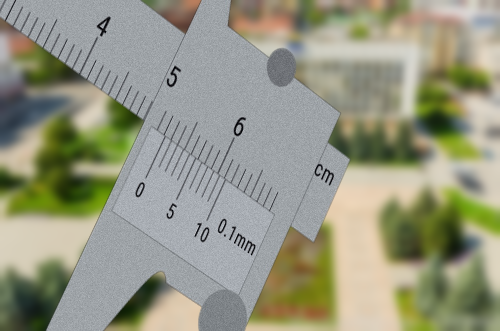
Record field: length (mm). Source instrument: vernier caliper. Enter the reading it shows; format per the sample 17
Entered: 52.2
